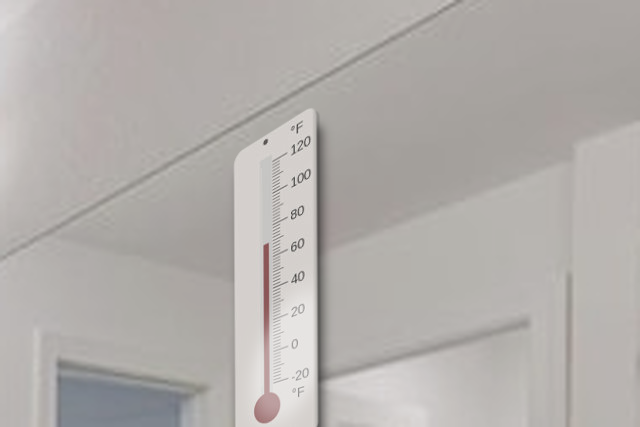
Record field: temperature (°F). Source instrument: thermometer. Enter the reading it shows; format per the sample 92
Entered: 70
